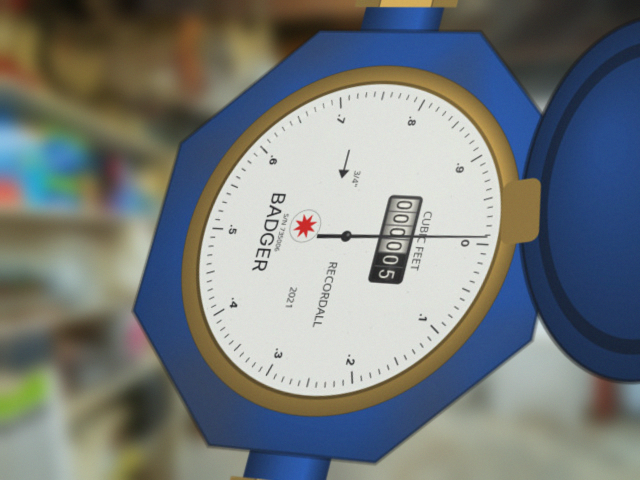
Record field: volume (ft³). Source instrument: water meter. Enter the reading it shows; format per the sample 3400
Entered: 4.99
